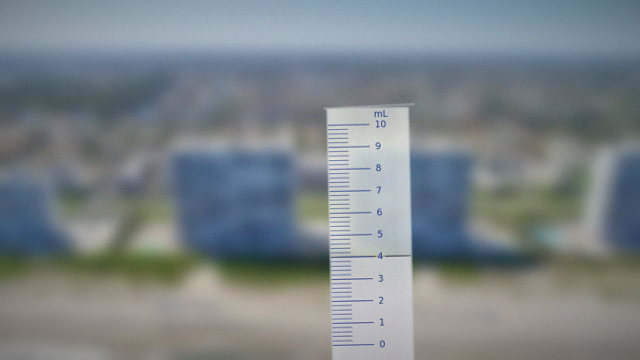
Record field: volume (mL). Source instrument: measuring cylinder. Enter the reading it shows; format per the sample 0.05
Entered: 4
